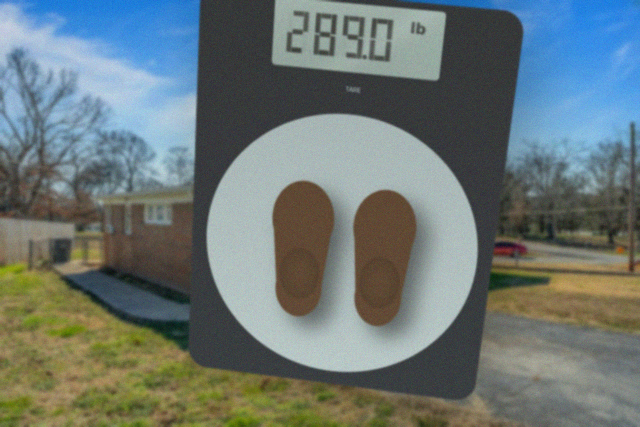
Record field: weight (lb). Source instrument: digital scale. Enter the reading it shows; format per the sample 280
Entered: 289.0
